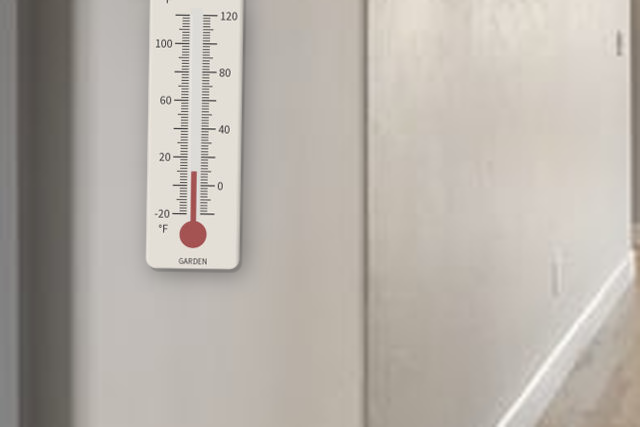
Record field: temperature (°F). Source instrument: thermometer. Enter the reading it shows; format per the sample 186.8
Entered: 10
